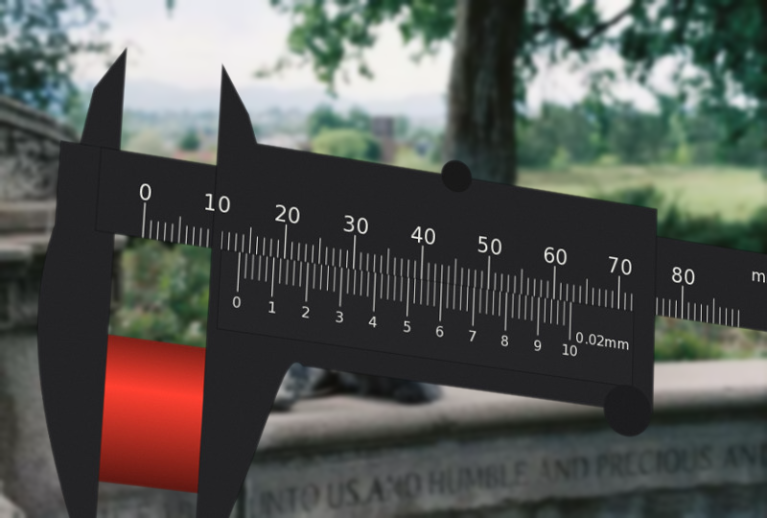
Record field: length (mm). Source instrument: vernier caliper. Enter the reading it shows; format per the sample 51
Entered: 13.6
